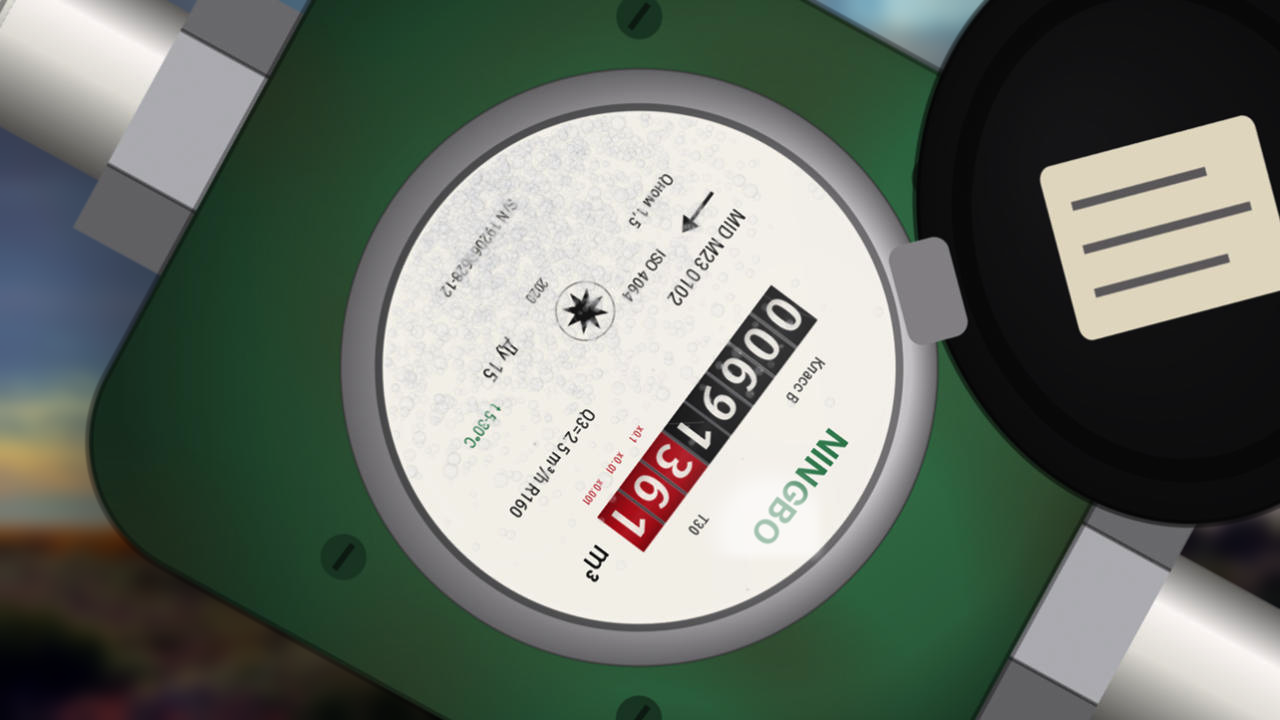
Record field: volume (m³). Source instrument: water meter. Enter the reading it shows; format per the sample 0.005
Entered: 691.361
